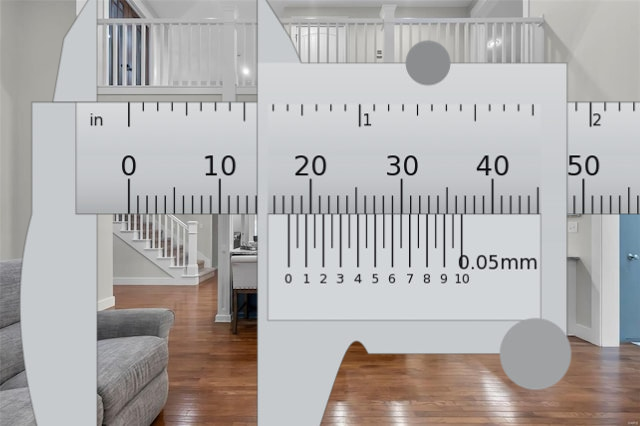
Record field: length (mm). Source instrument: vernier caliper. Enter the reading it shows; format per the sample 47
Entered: 17.6
